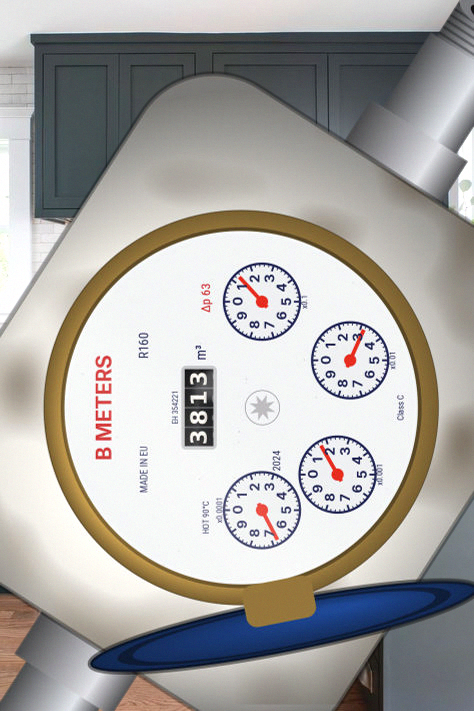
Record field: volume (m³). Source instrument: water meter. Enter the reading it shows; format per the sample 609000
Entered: 3813.1316
